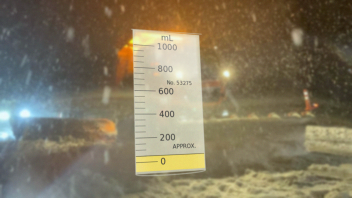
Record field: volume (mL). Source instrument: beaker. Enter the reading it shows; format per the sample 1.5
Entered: 50
